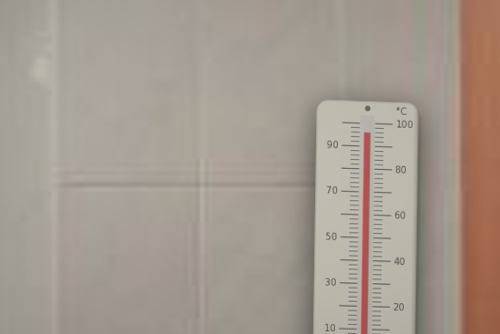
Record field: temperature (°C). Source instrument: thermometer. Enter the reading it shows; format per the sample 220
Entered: 96
